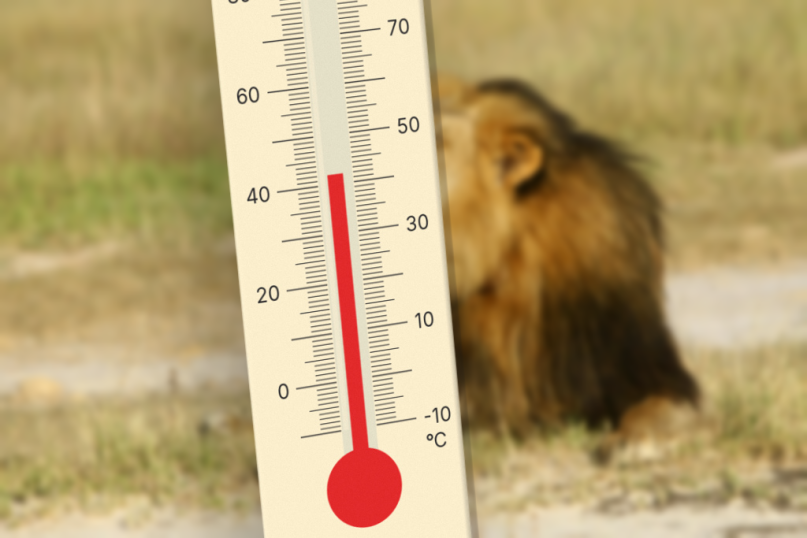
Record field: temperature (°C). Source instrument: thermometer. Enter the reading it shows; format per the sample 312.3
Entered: 42
